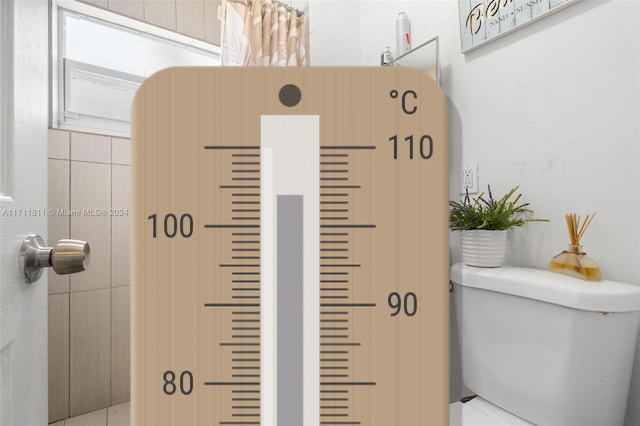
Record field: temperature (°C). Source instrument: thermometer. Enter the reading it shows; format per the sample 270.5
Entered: 104
